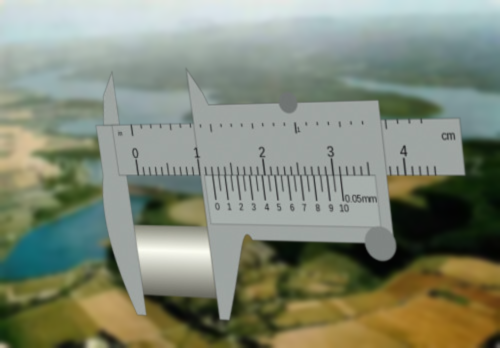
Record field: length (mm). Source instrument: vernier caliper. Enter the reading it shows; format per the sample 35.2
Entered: 12.0
